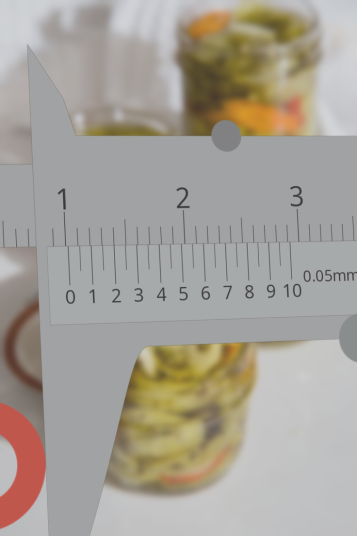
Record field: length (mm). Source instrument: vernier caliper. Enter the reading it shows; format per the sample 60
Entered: 10.2
